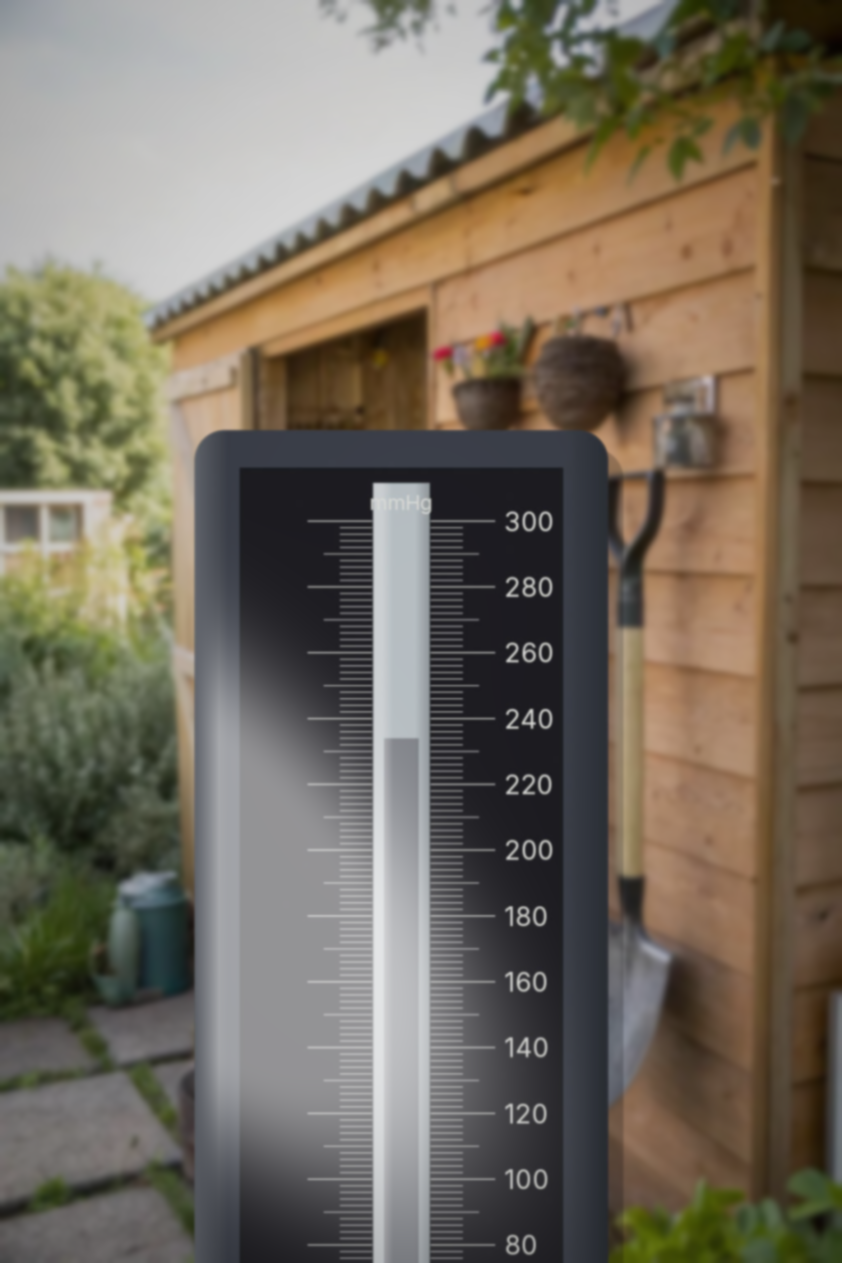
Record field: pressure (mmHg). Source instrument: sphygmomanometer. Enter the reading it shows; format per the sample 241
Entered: 234
